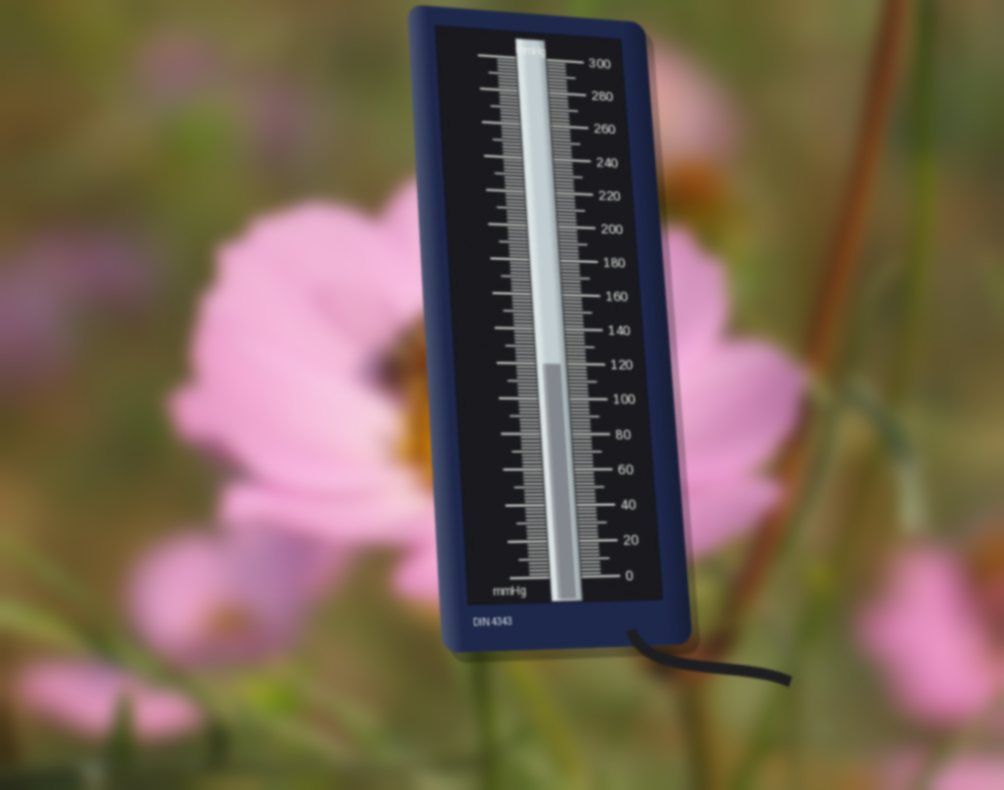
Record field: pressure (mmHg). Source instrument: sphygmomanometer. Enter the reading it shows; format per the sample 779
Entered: 120
